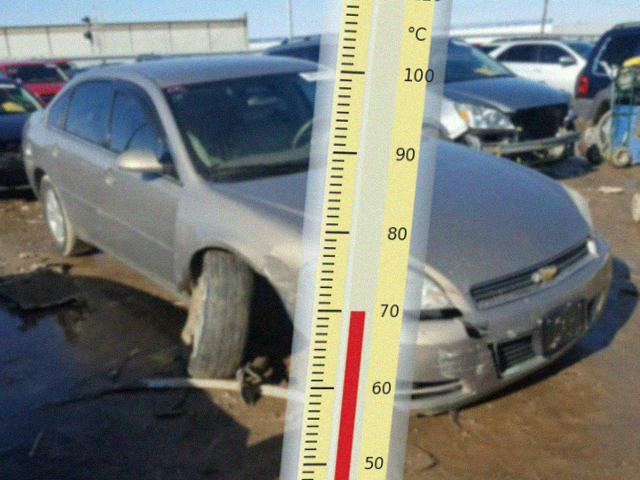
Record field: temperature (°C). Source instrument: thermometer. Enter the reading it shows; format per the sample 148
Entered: 70
